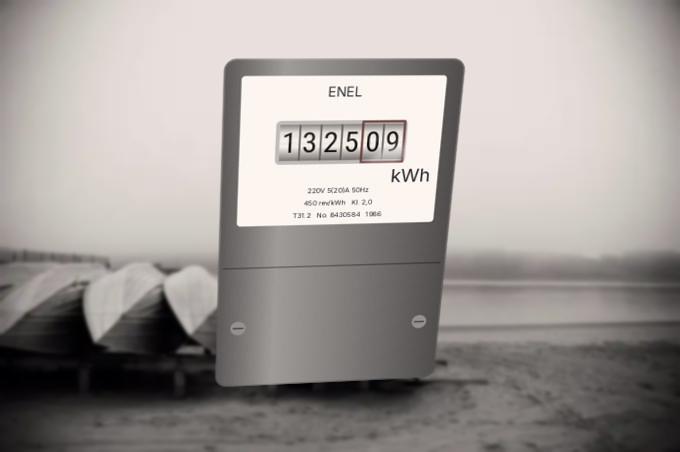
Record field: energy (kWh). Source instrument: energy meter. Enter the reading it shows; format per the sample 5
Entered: 1325.09
